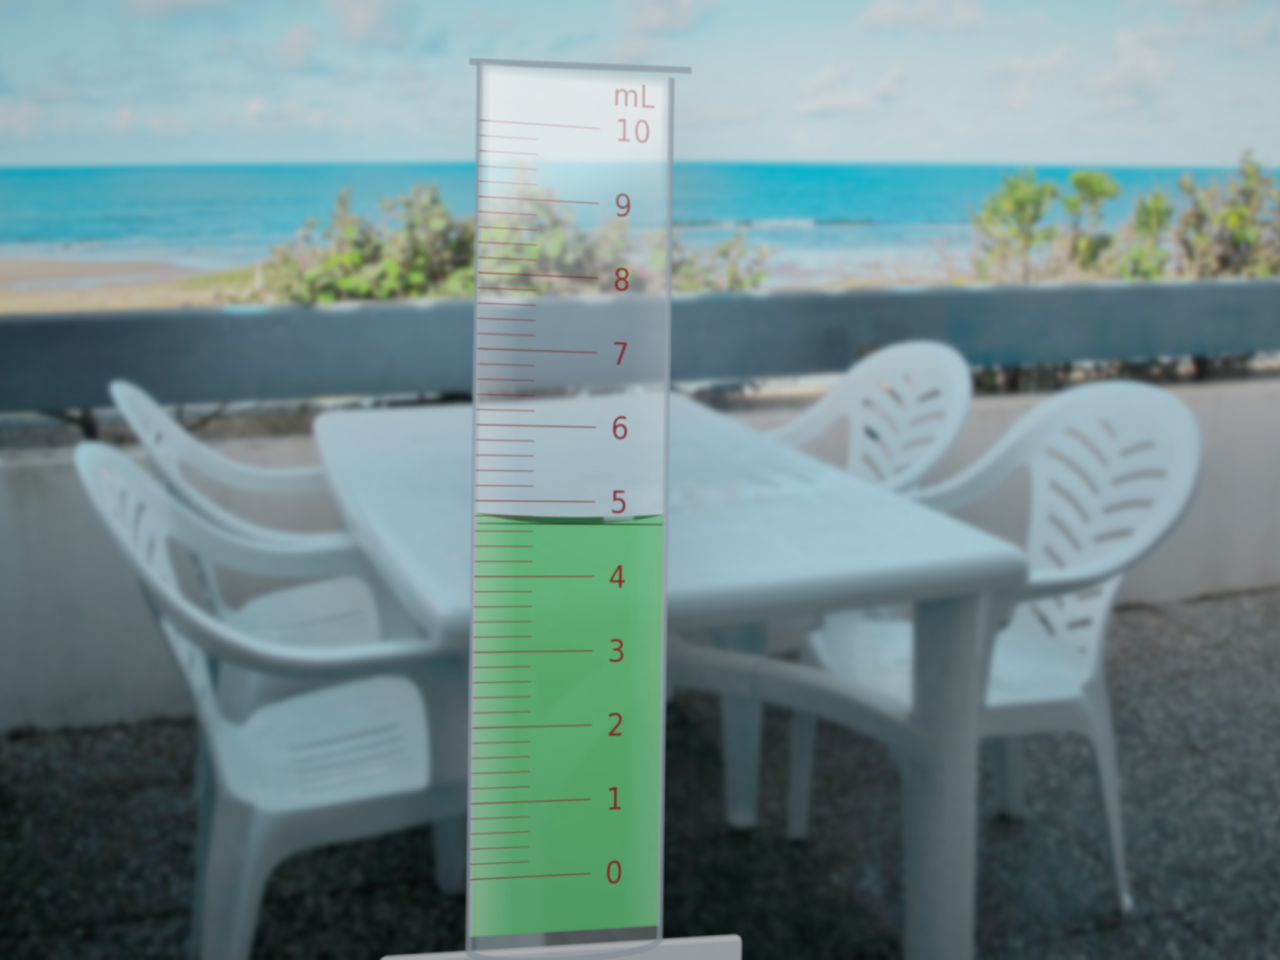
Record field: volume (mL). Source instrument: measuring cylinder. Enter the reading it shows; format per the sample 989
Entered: 4.7
